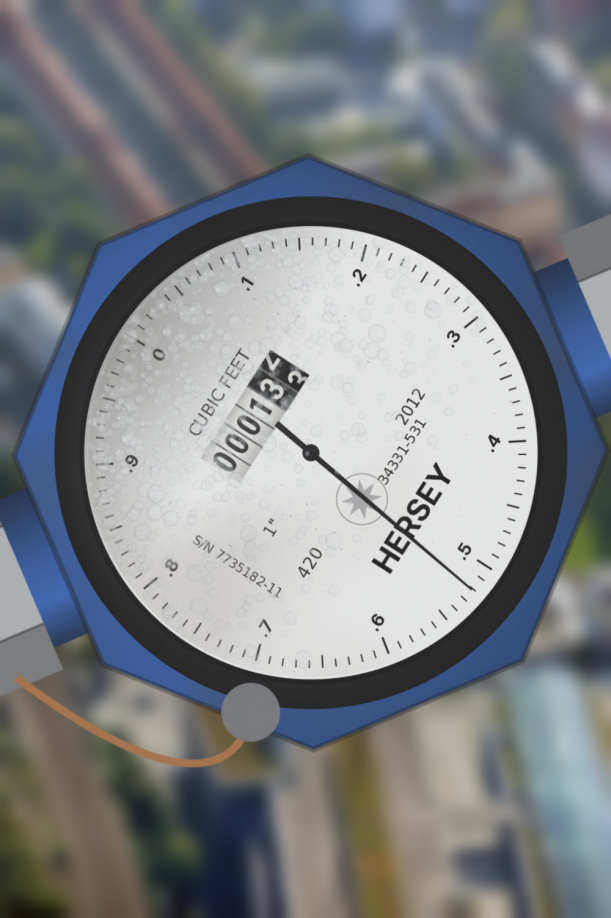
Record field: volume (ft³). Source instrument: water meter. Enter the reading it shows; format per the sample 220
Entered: 132.52
